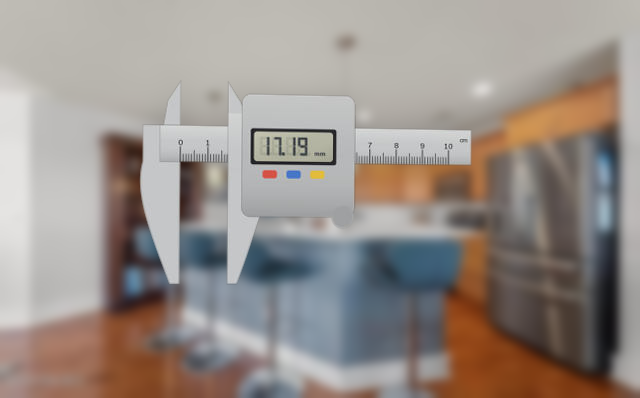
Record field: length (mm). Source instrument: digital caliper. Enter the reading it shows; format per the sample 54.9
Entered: 17.19
